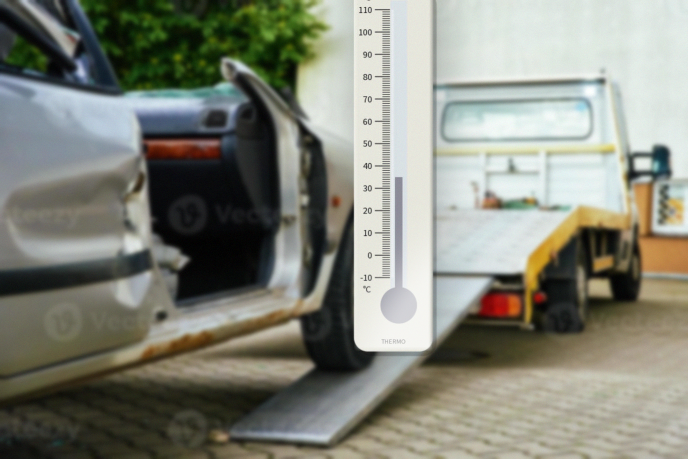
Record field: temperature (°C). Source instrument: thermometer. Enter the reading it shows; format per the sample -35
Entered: 35
